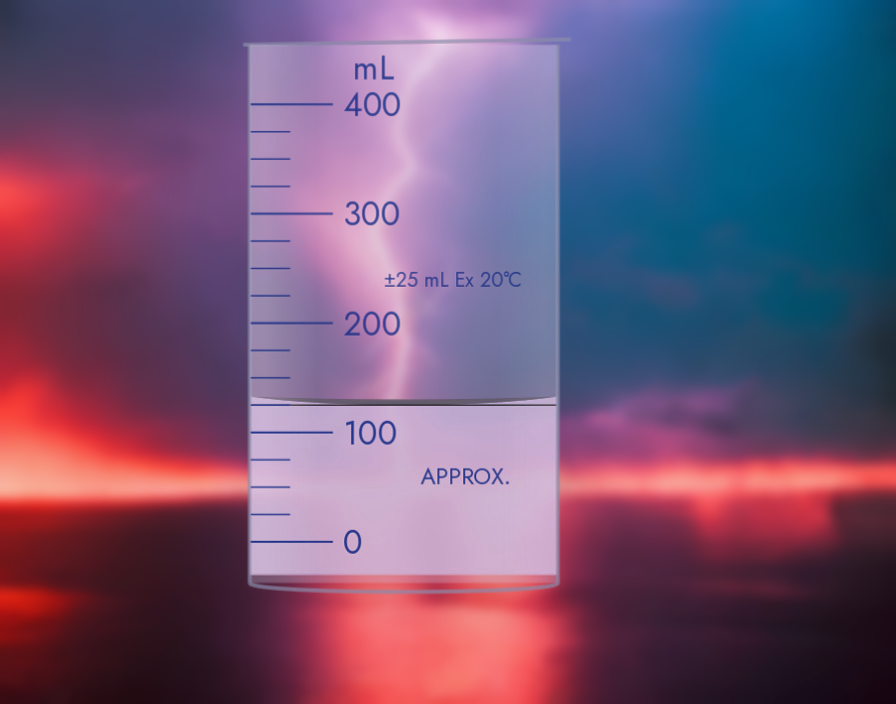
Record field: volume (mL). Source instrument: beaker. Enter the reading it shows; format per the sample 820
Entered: 125
